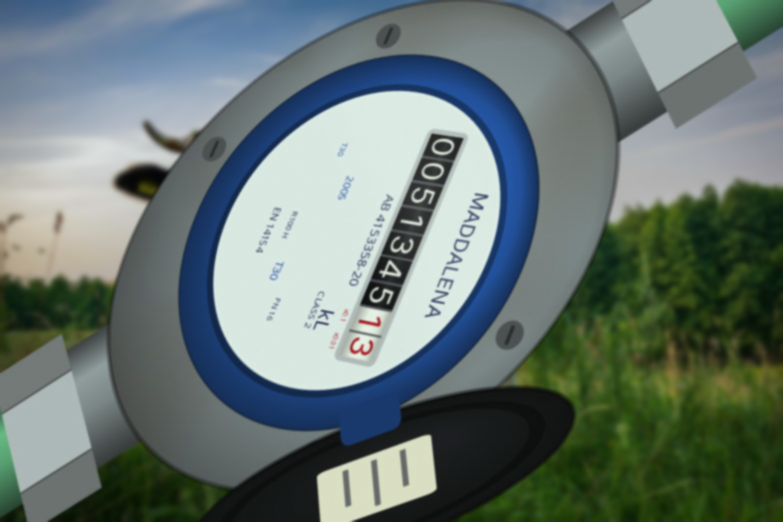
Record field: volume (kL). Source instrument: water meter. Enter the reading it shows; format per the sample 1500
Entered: 51345.13
